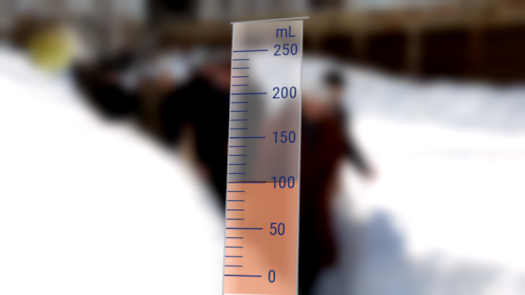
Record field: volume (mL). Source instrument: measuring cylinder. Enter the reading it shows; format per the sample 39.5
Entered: 100
